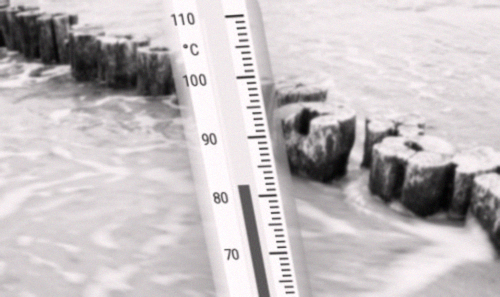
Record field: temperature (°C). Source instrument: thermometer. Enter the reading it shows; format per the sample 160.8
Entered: 82
